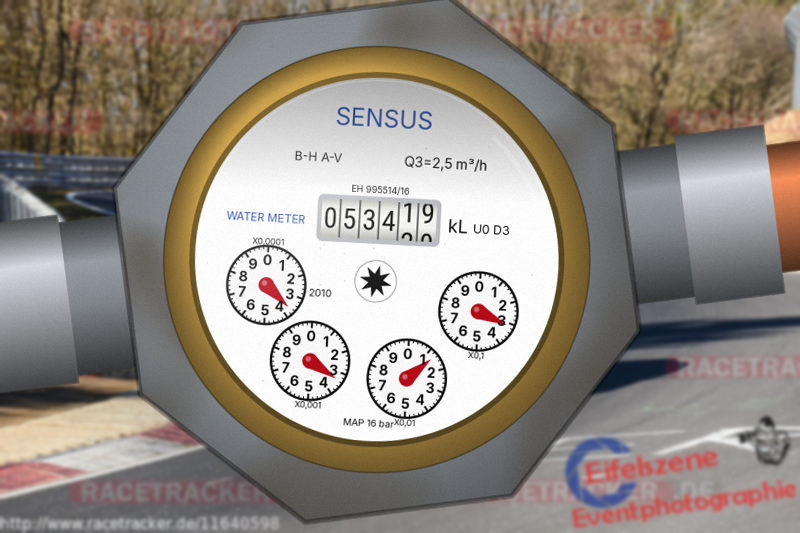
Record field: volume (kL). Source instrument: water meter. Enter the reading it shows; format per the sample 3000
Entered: 53419.3133
